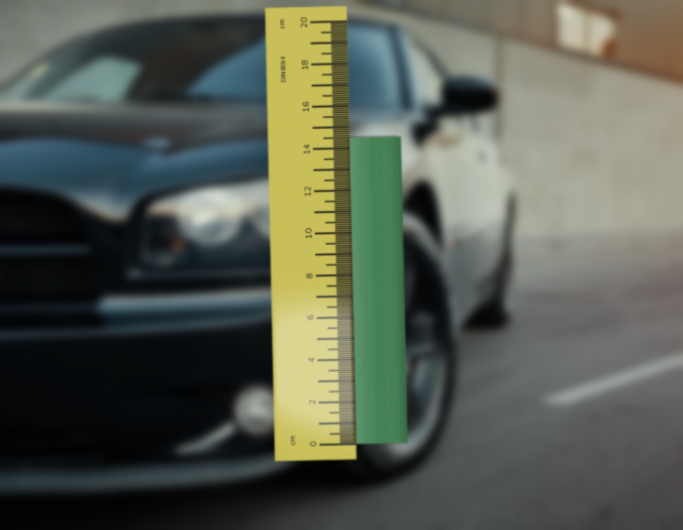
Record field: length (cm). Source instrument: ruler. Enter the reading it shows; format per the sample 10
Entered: 14.5
